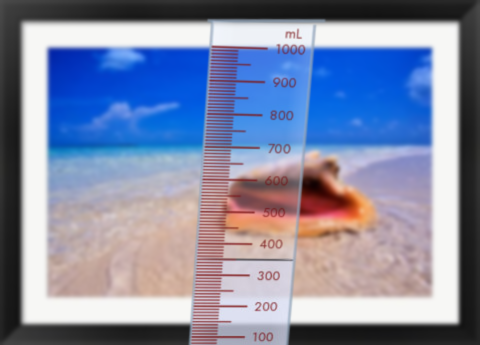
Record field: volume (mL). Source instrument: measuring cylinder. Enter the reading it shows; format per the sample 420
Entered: 350
